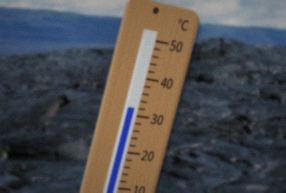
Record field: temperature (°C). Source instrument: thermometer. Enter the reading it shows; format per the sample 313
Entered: 32
